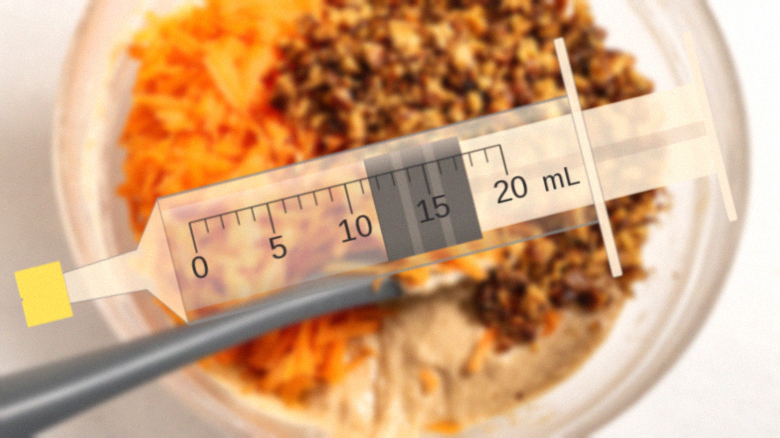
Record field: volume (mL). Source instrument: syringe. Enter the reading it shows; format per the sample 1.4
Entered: 11.5
